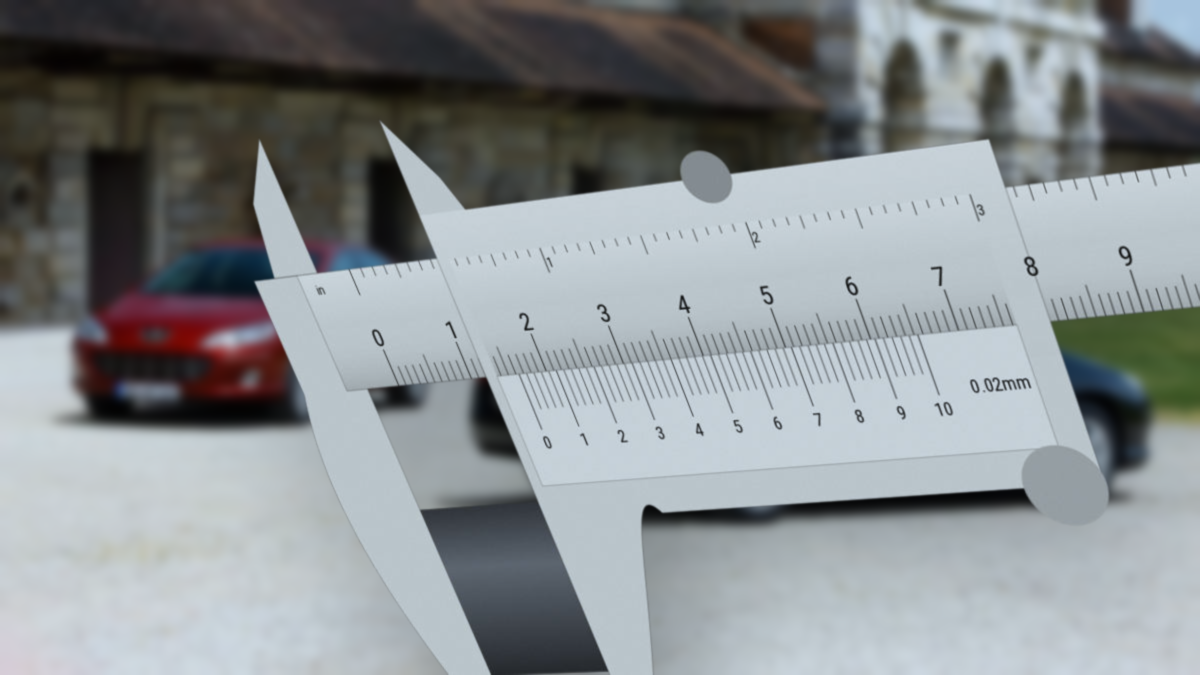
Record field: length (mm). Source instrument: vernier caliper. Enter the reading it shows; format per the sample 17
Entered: 16.4
